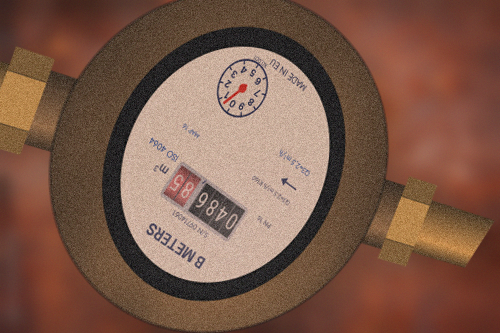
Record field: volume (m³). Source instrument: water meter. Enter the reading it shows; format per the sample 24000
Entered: 486.850
